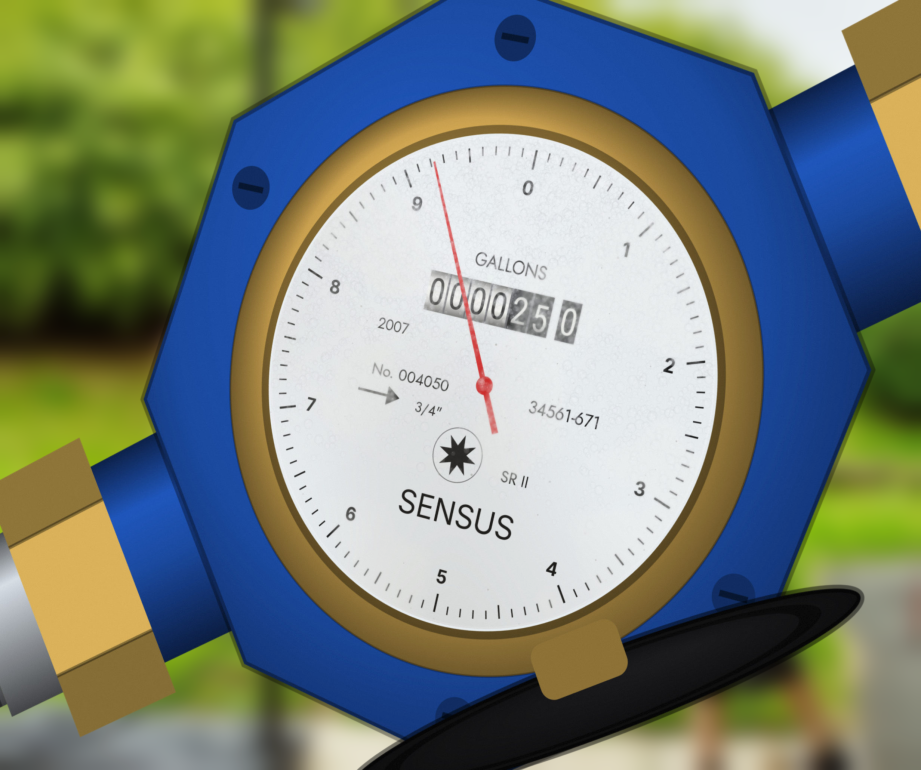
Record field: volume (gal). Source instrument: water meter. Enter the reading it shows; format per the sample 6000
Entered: 249.2
